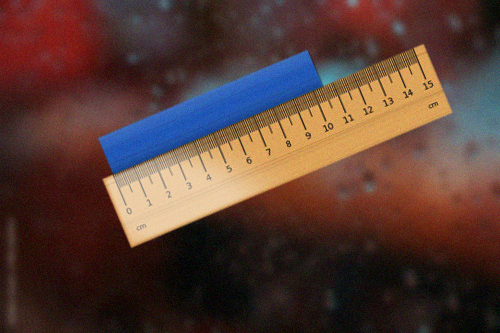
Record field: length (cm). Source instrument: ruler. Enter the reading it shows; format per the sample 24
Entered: 10.5
